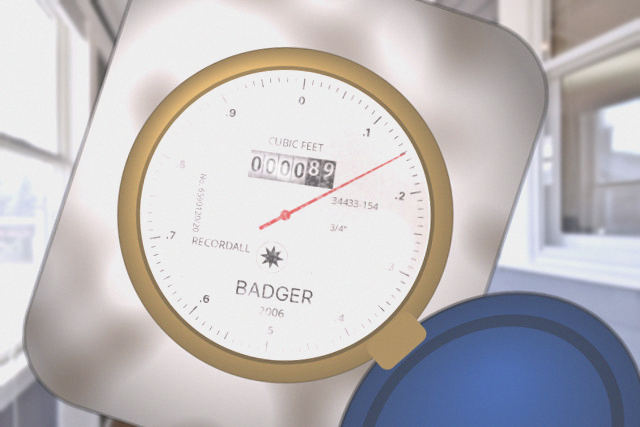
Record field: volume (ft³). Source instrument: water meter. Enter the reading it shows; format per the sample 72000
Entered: 89.15
